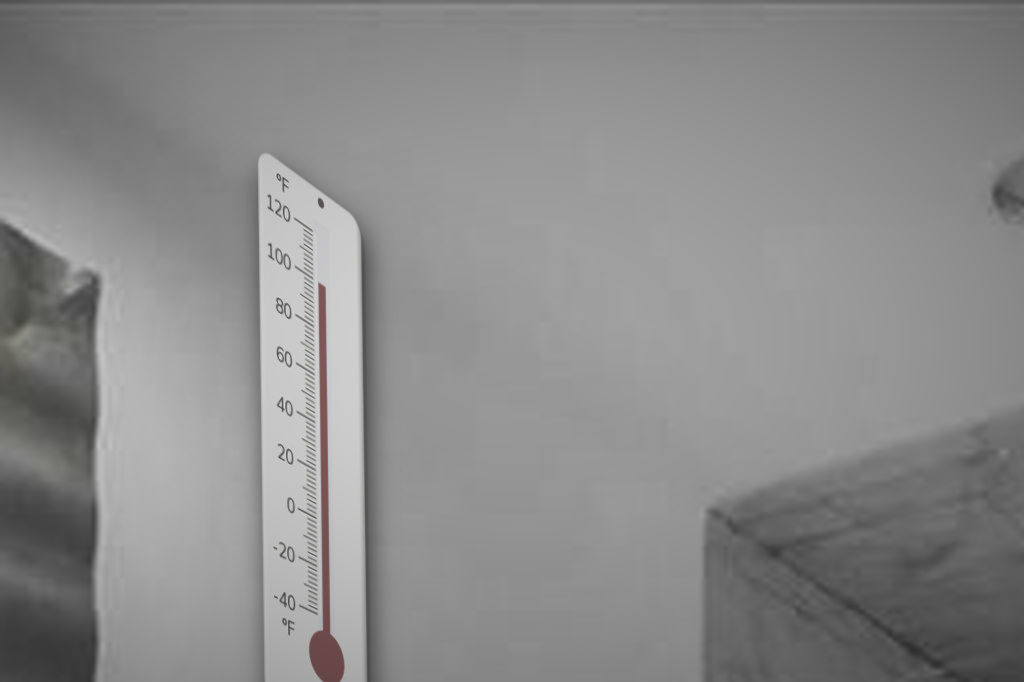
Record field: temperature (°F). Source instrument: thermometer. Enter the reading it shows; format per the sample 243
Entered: 100
